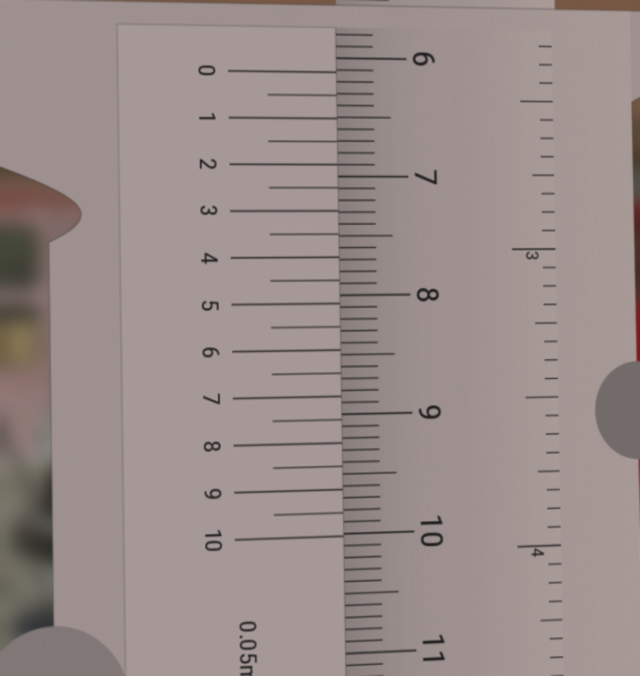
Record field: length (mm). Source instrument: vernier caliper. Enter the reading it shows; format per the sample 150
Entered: 61.2
